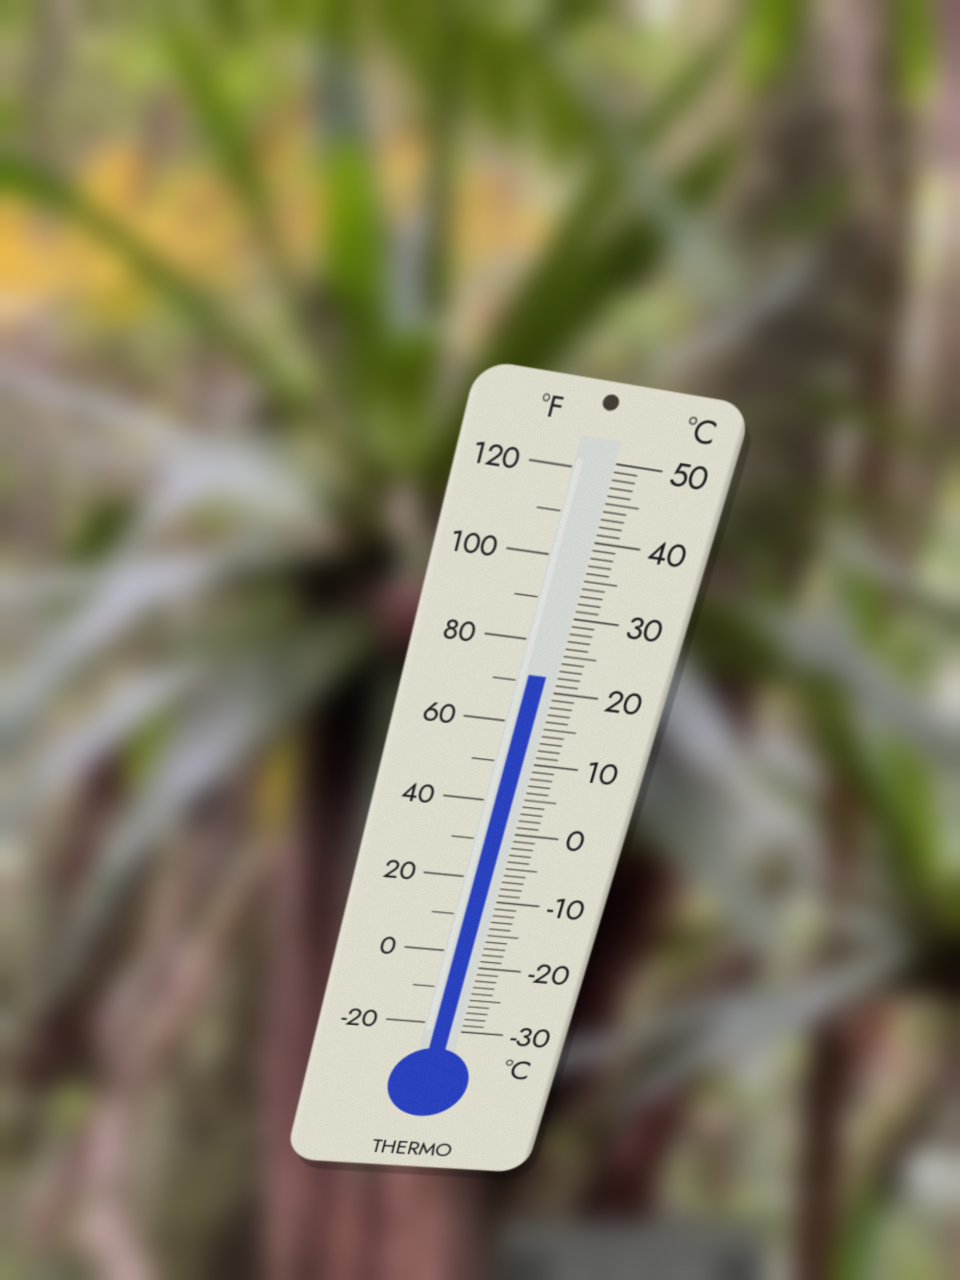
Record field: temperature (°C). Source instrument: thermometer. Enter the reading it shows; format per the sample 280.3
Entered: 22
